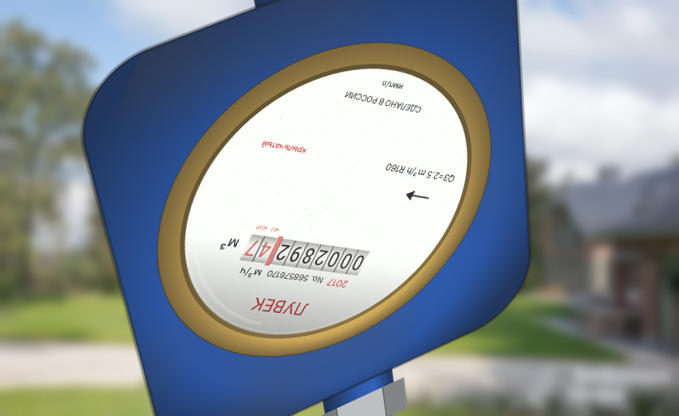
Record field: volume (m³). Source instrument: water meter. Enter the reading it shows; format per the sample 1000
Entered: 2892.47
